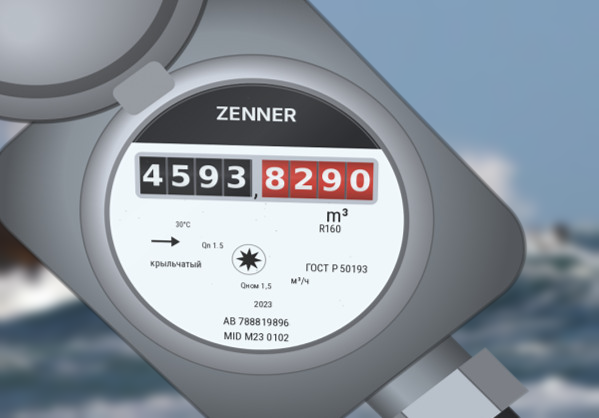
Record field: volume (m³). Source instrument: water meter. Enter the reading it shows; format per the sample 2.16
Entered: 4593.8290
